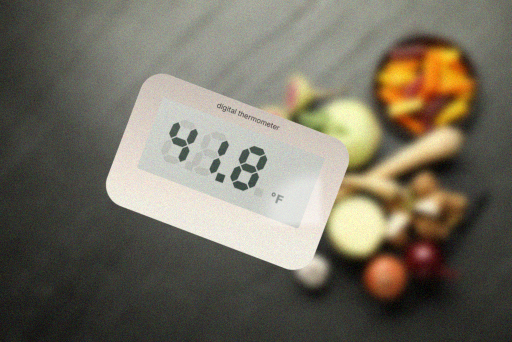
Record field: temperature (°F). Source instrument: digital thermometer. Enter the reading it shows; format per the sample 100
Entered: 41.8
